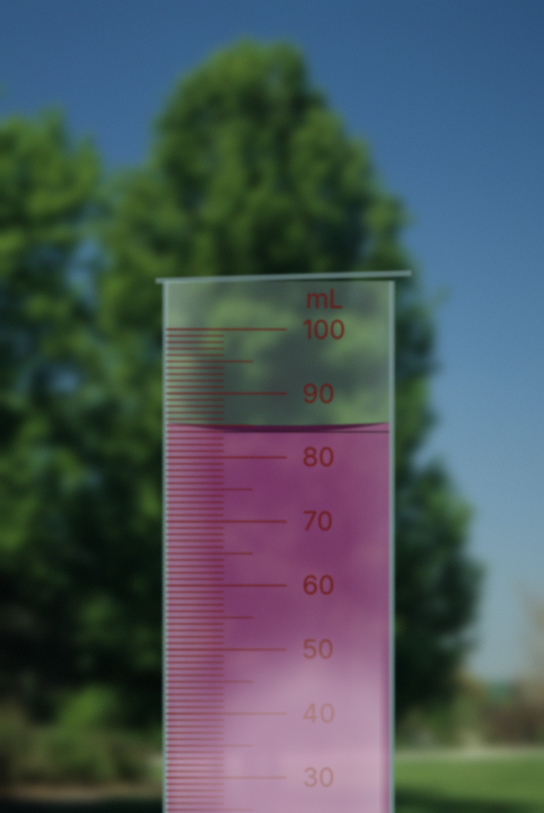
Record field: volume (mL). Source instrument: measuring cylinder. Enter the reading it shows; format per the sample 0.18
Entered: 84
